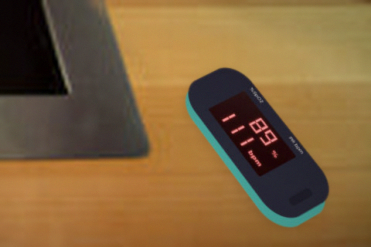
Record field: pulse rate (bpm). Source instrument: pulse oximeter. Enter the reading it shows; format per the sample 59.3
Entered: 111
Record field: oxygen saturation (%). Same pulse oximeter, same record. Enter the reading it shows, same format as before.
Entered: 89
